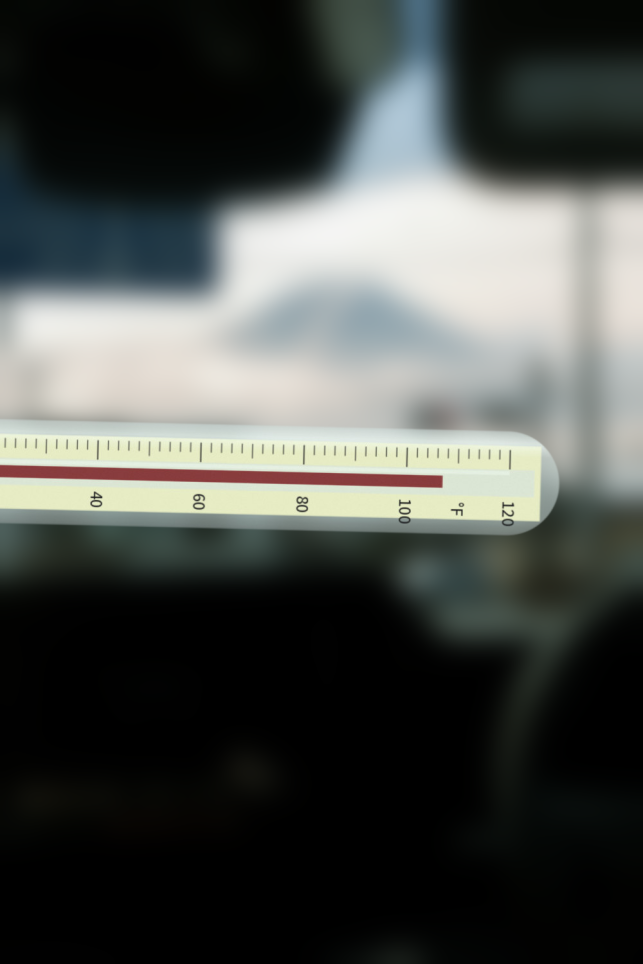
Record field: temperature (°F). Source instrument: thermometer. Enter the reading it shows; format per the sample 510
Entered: 107
